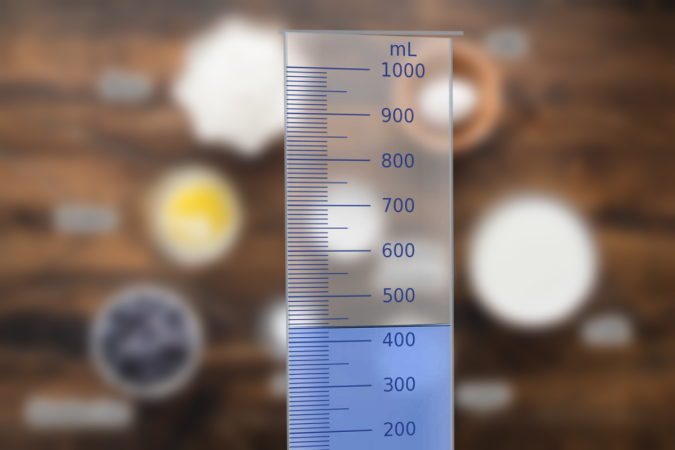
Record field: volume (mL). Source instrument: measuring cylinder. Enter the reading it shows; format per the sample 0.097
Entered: 430
